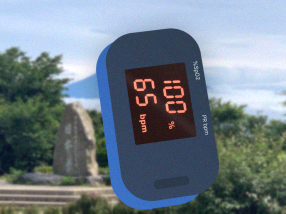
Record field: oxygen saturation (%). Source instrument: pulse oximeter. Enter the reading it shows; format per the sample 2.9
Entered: 100
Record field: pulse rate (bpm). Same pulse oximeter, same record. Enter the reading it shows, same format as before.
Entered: 65
